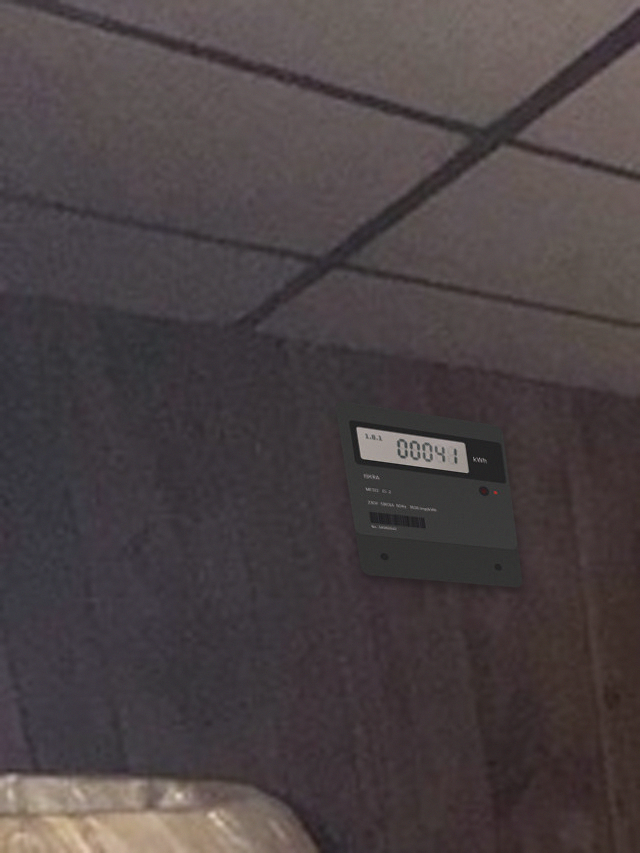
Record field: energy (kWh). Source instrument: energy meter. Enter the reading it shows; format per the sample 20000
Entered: 41
